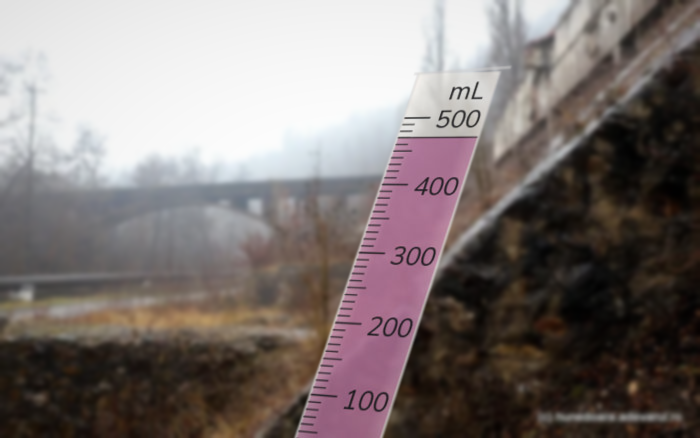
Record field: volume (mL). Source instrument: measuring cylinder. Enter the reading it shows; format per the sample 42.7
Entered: 470
